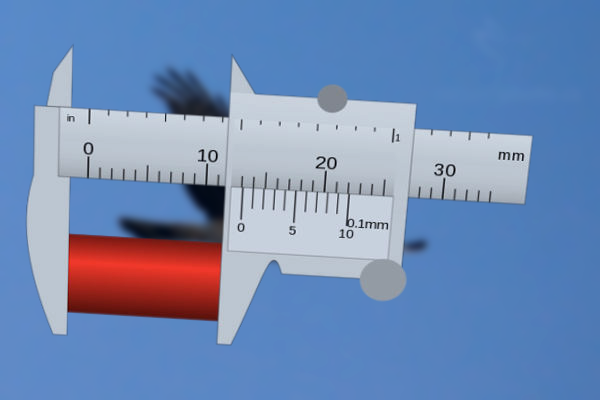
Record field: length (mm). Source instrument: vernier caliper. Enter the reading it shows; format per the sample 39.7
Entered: 13.1
